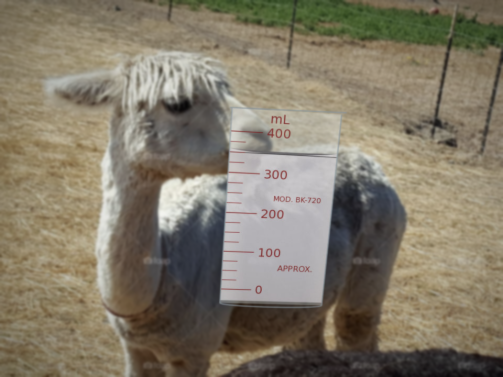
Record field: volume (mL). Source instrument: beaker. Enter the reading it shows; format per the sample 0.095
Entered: 350
